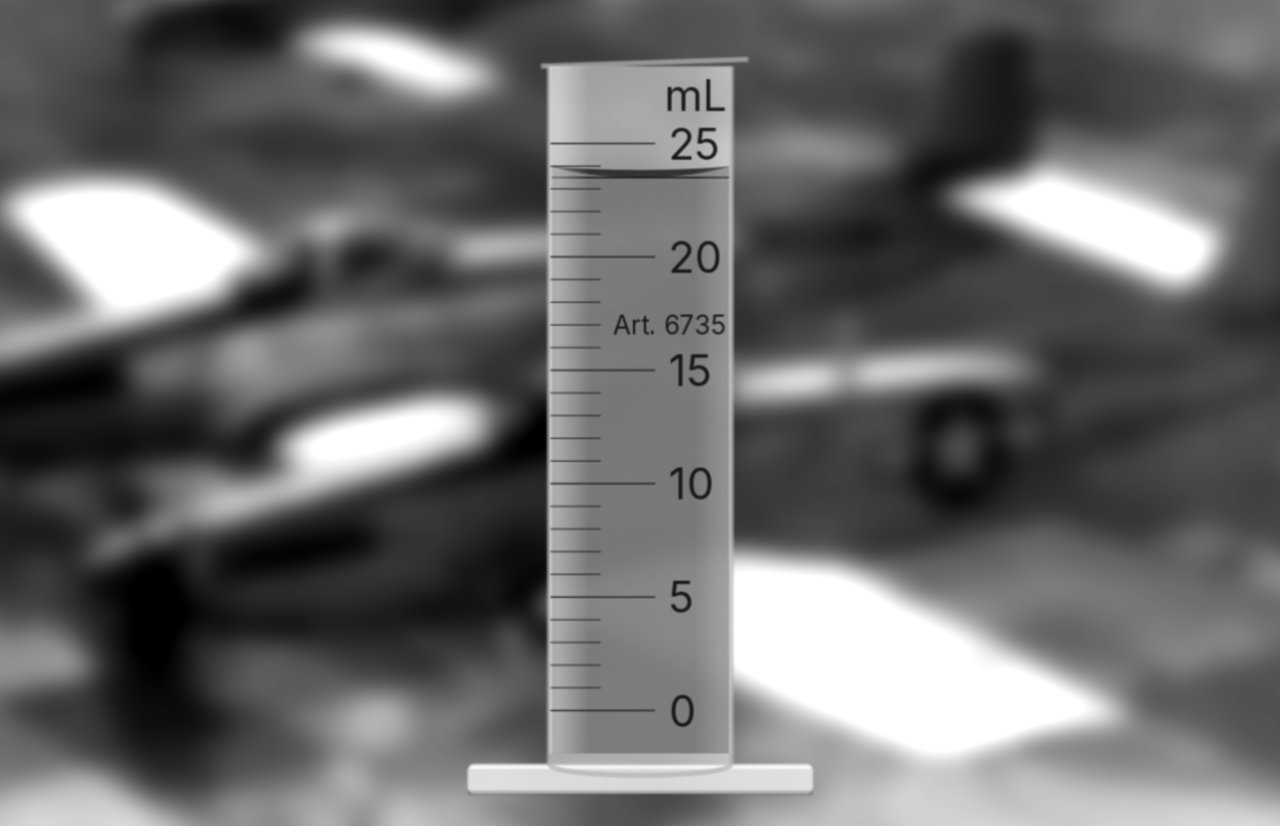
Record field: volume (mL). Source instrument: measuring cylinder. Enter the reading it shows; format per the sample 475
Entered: 23.5
